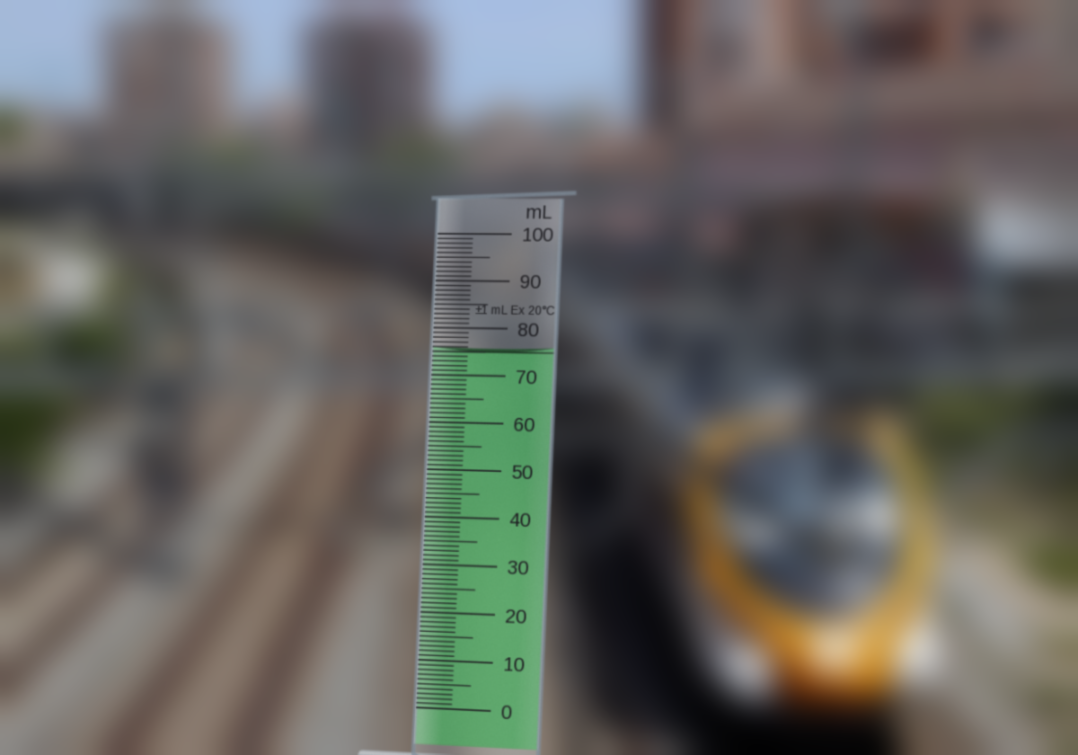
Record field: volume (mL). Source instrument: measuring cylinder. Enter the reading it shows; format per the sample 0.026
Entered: 75
